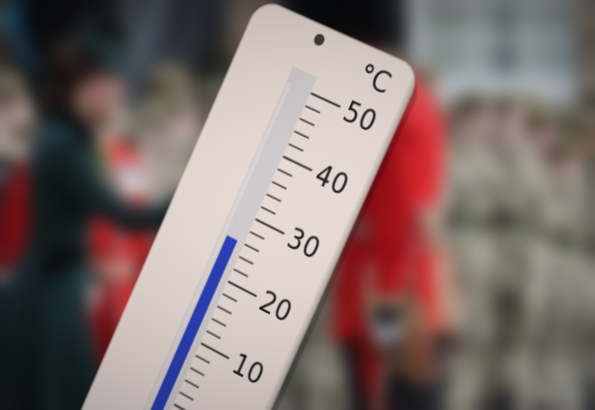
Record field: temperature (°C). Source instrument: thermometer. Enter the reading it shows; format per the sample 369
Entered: 26
